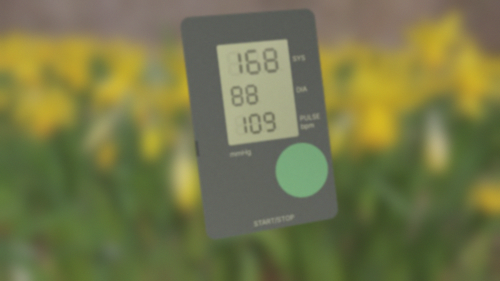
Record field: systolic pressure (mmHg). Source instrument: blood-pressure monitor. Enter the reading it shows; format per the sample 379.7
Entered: 168
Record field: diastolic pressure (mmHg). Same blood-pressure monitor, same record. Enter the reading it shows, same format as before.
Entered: 88
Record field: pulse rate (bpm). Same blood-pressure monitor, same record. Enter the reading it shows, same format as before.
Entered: 109
